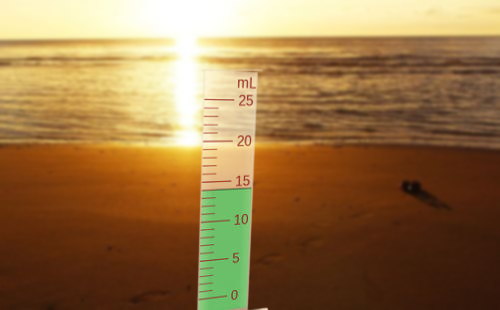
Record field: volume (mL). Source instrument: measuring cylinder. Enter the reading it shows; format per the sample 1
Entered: 14
